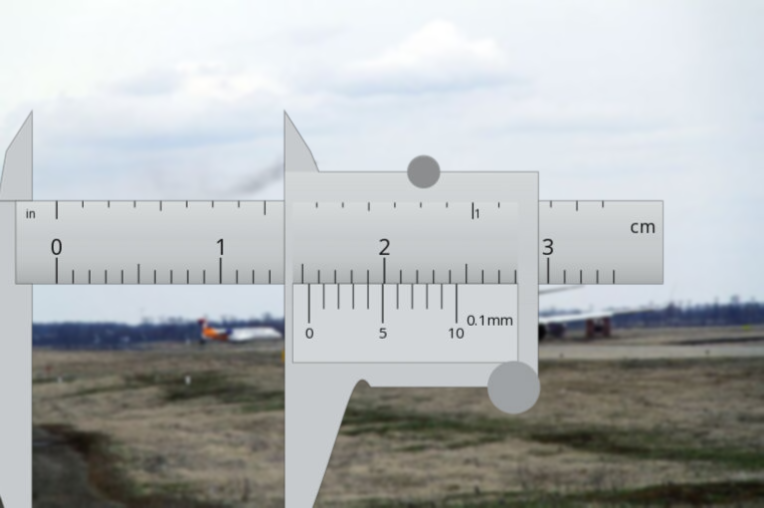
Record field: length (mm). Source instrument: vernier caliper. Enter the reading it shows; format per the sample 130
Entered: 15.4
